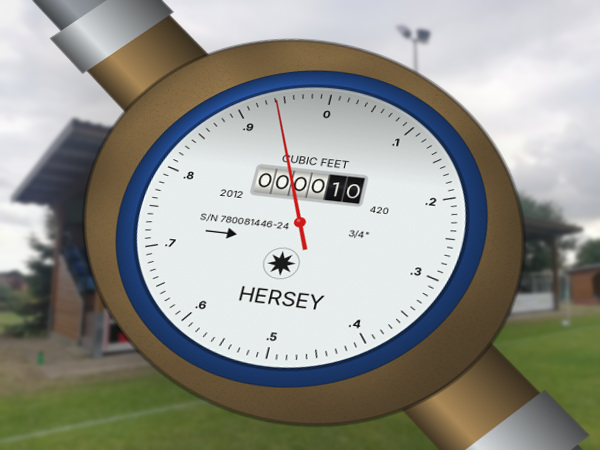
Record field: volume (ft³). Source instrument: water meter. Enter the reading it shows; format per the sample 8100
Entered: 9.94
